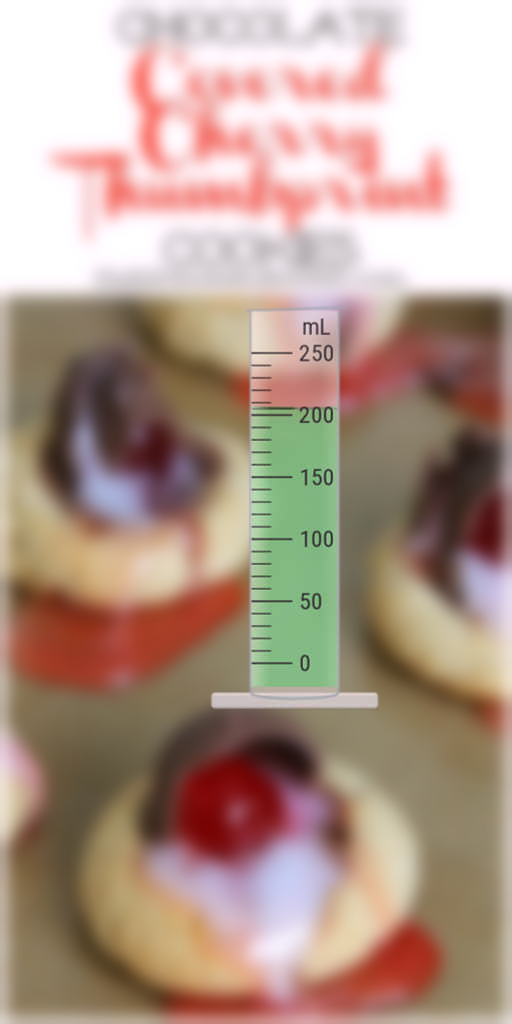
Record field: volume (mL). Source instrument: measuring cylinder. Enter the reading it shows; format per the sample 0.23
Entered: 205
